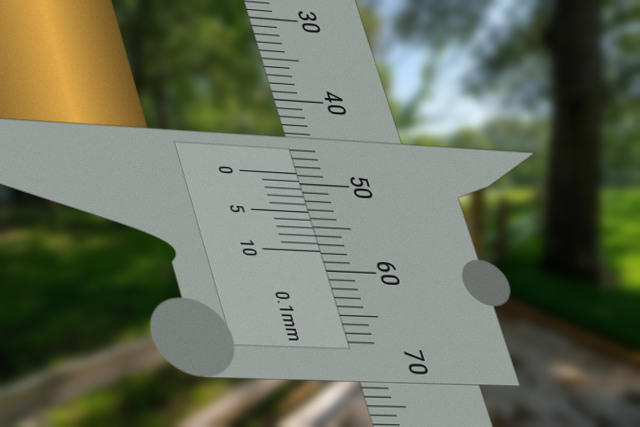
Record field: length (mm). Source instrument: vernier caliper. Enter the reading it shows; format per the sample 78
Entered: 48.8
